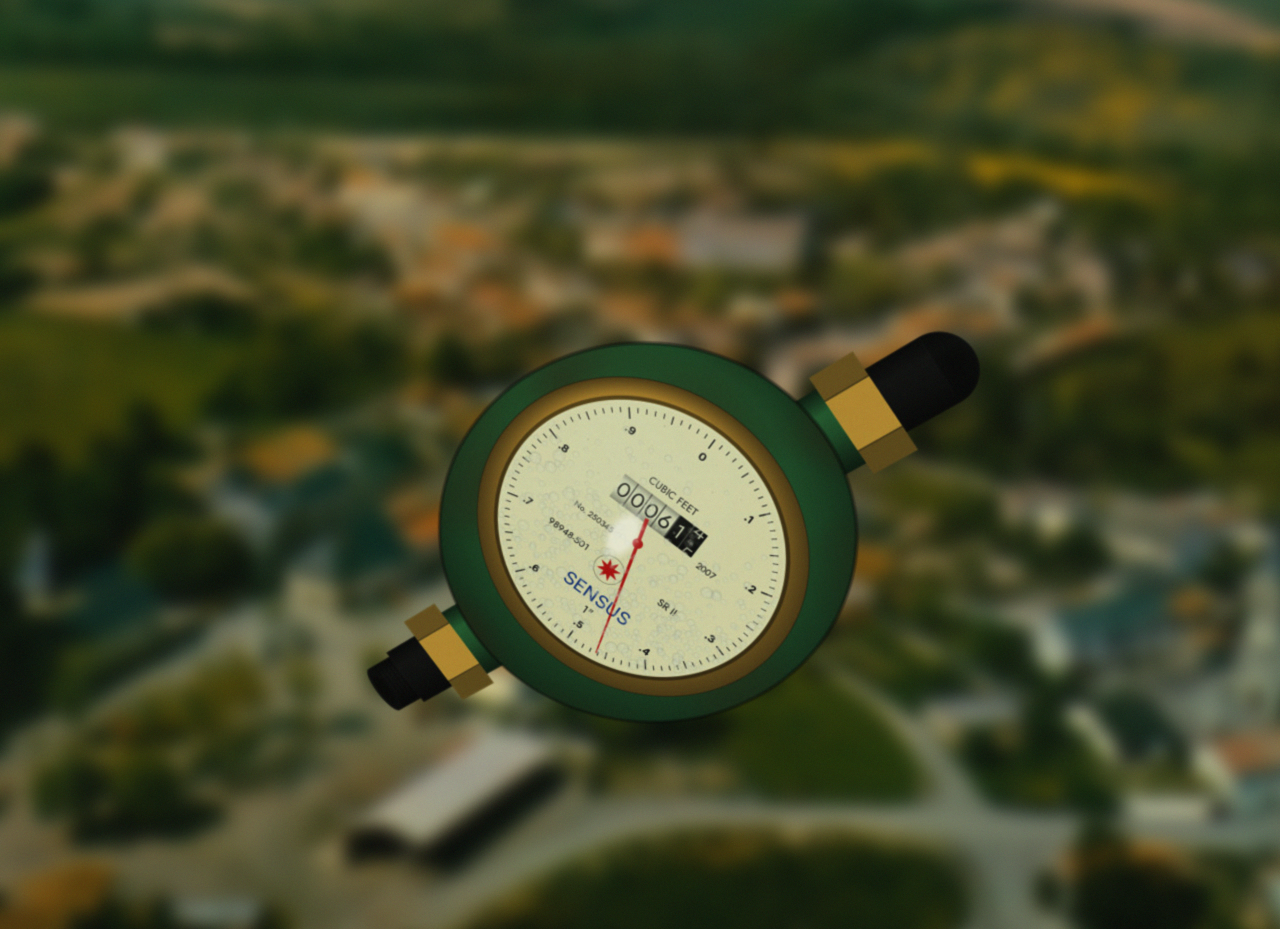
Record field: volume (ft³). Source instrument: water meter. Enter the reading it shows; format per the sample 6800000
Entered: 614.46
